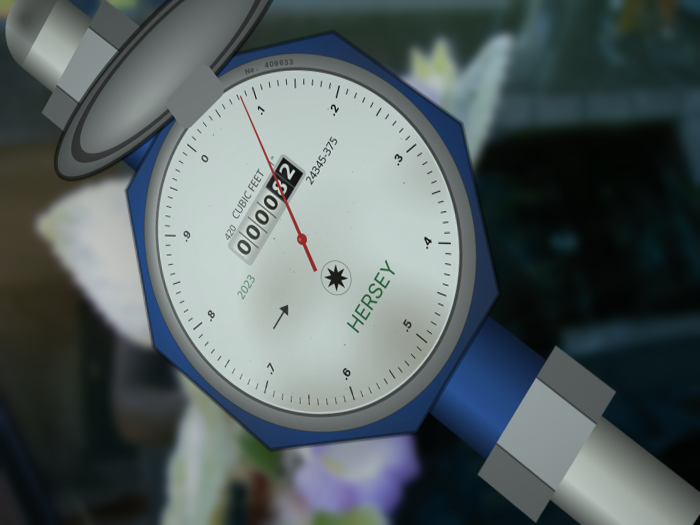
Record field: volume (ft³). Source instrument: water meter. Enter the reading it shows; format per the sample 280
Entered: 82.08
